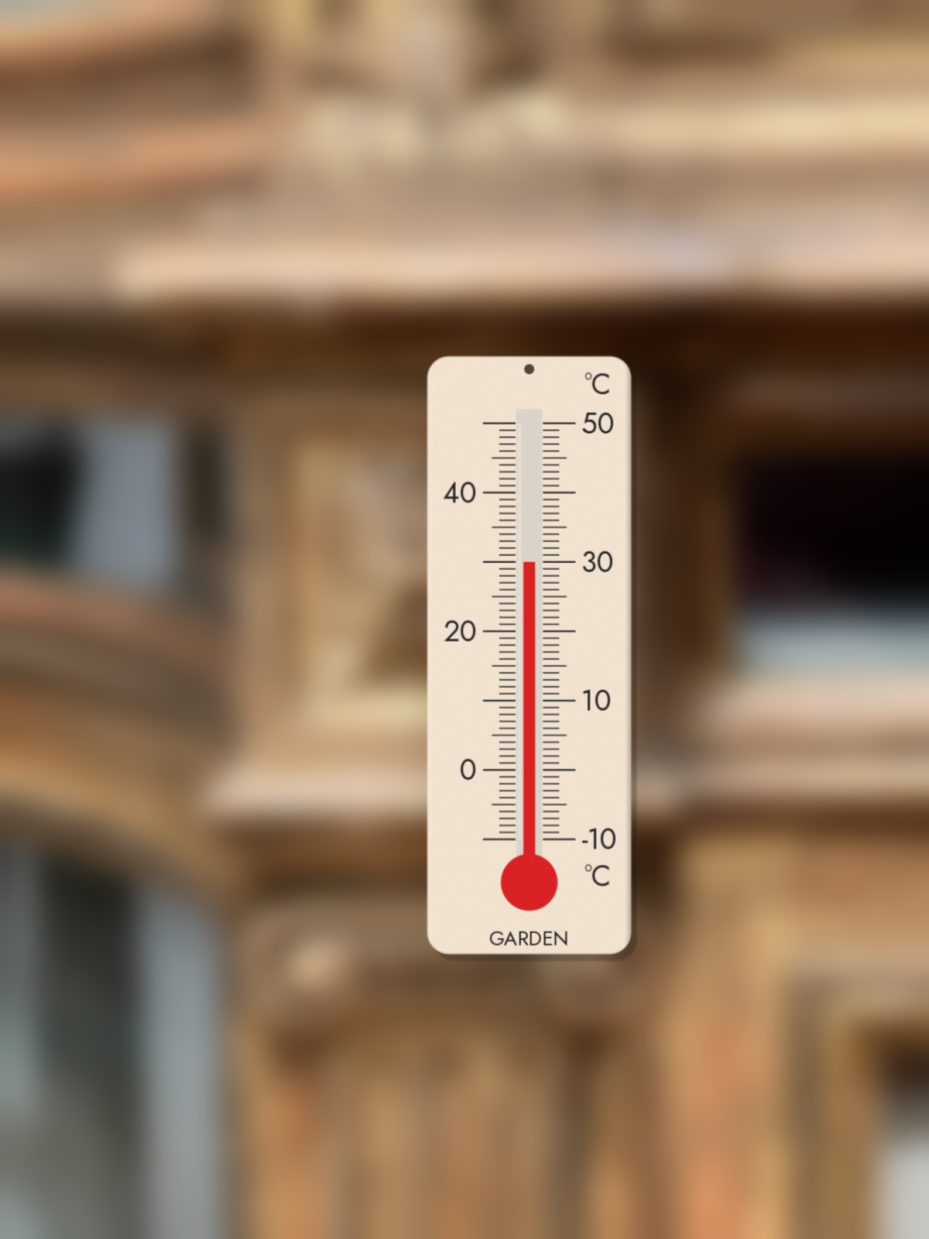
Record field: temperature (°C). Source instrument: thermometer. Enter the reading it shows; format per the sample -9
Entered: 30
